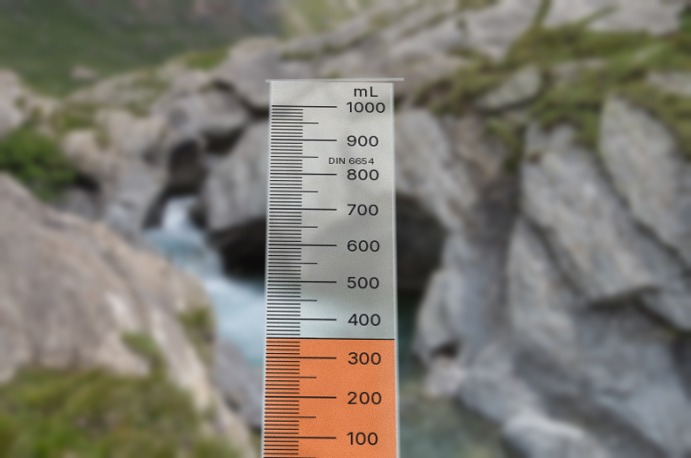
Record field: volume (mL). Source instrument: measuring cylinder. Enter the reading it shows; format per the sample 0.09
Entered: 350
